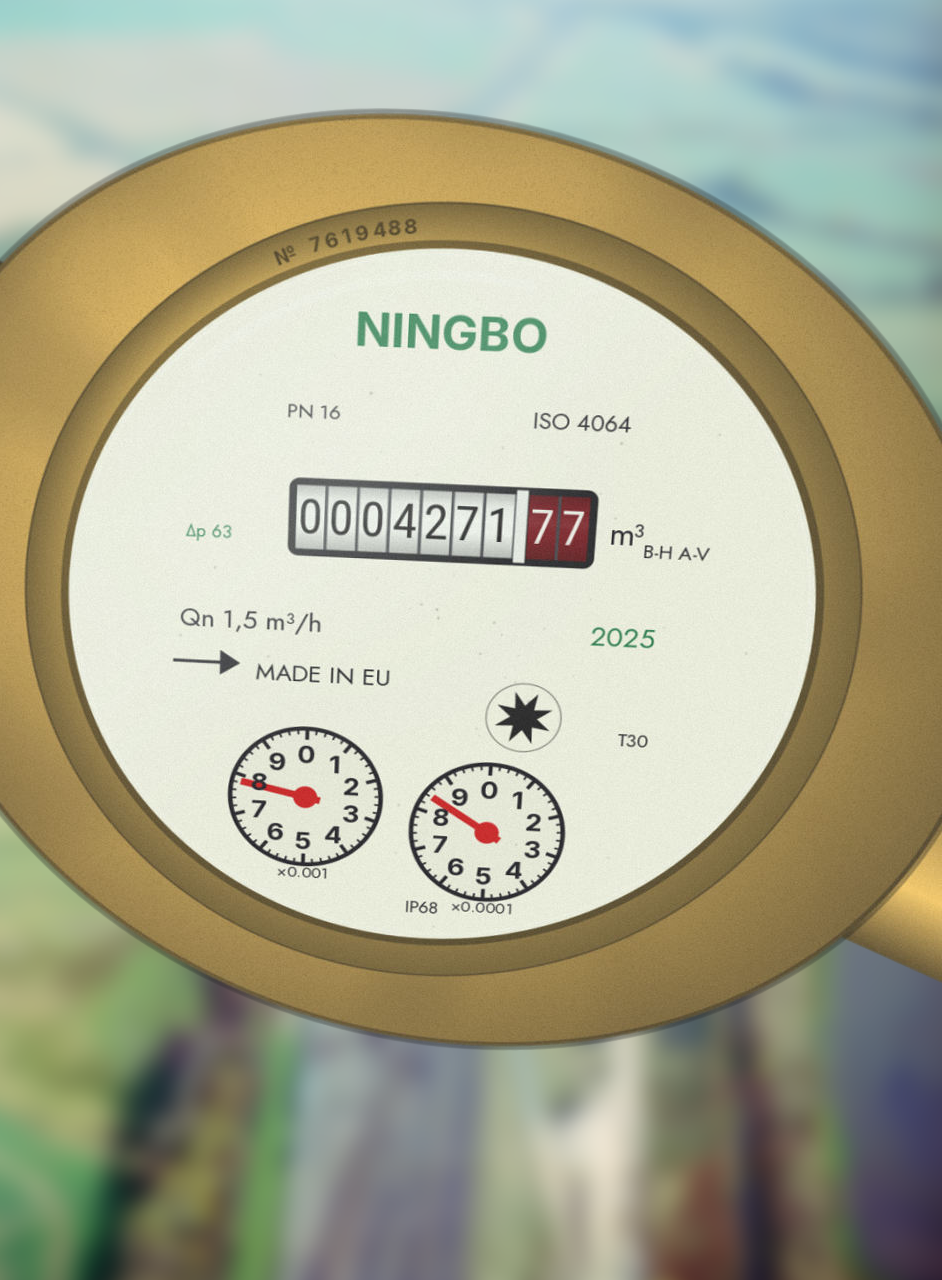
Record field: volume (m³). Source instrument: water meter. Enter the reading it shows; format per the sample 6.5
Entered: 4271.7778
